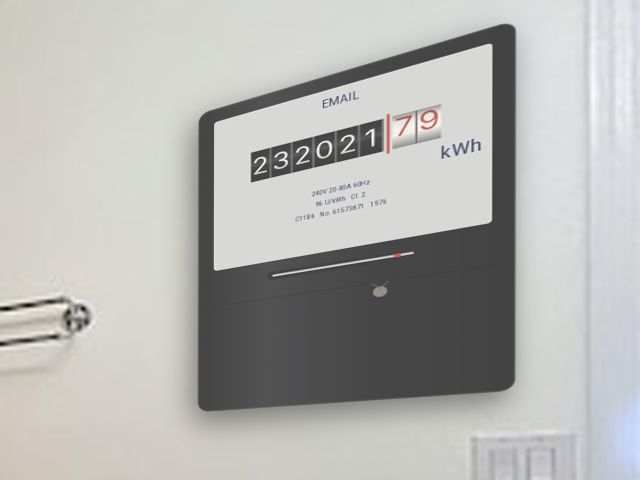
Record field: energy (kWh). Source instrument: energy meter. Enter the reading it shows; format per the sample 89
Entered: 232021.79
